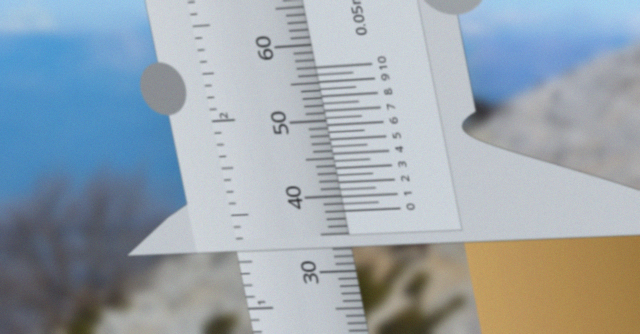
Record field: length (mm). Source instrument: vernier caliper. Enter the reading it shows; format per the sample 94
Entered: 38.0
